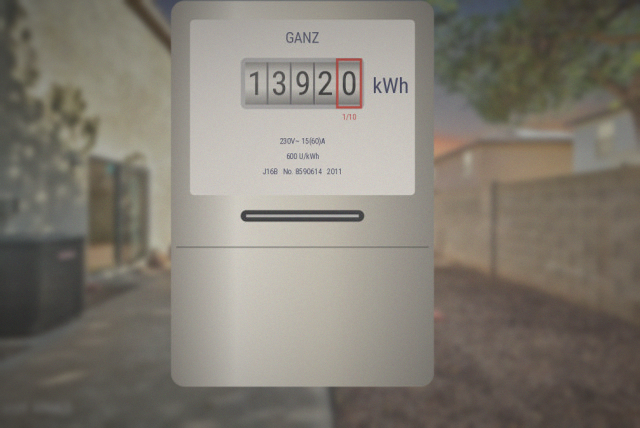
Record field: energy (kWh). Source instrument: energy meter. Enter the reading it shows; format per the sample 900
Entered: 1392.0
